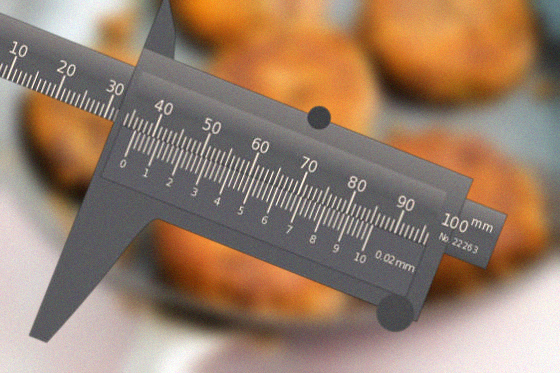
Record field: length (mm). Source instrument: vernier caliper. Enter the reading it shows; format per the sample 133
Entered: 36.5
